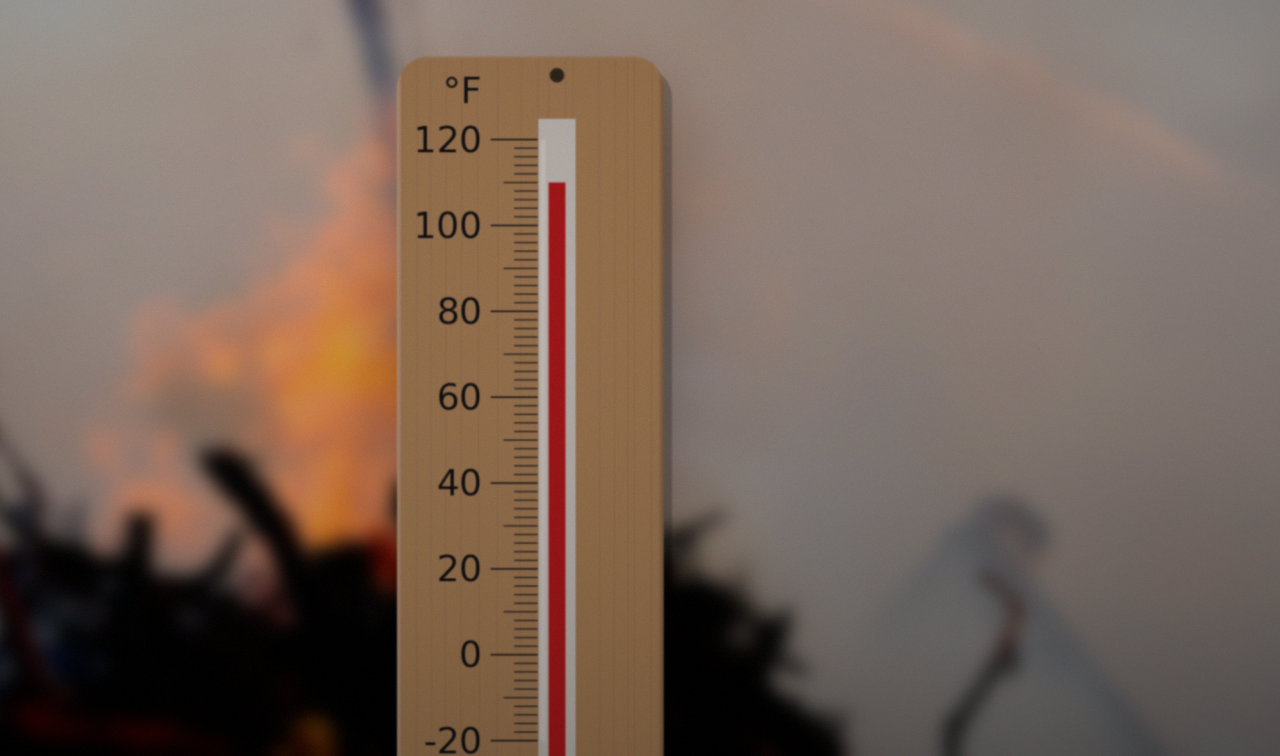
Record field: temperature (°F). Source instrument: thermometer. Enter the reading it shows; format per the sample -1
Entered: 110
